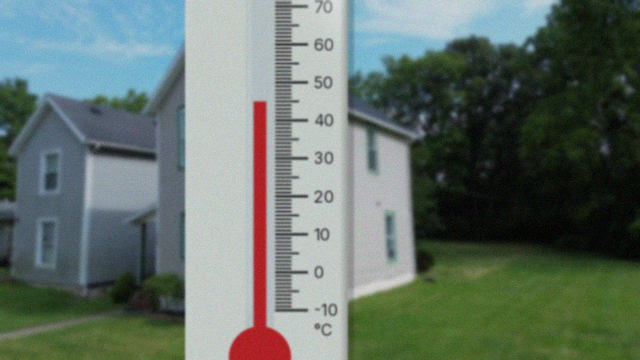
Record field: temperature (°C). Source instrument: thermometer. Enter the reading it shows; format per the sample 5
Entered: 45
